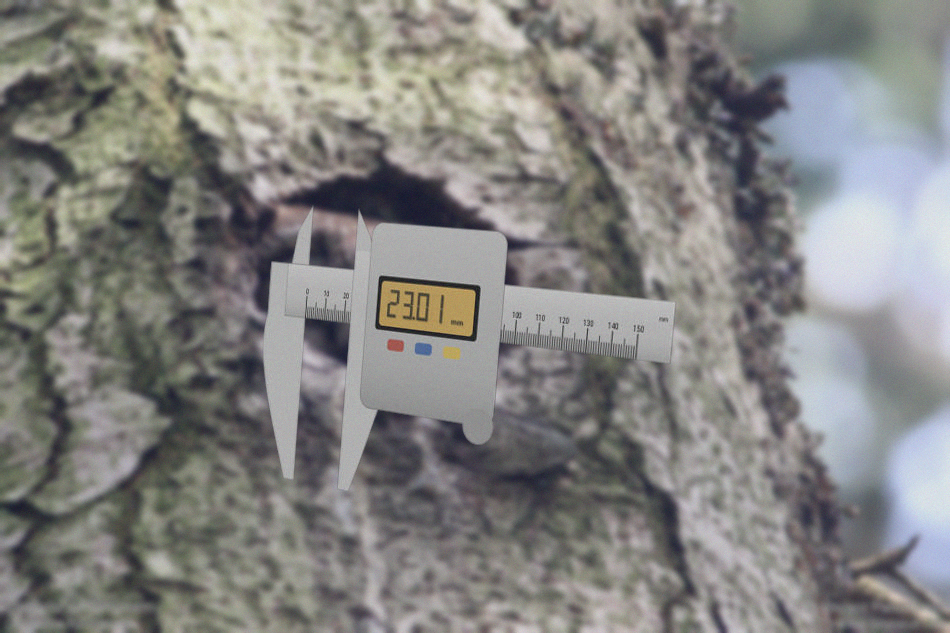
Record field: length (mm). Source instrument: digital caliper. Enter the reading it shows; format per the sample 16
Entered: 23.01
